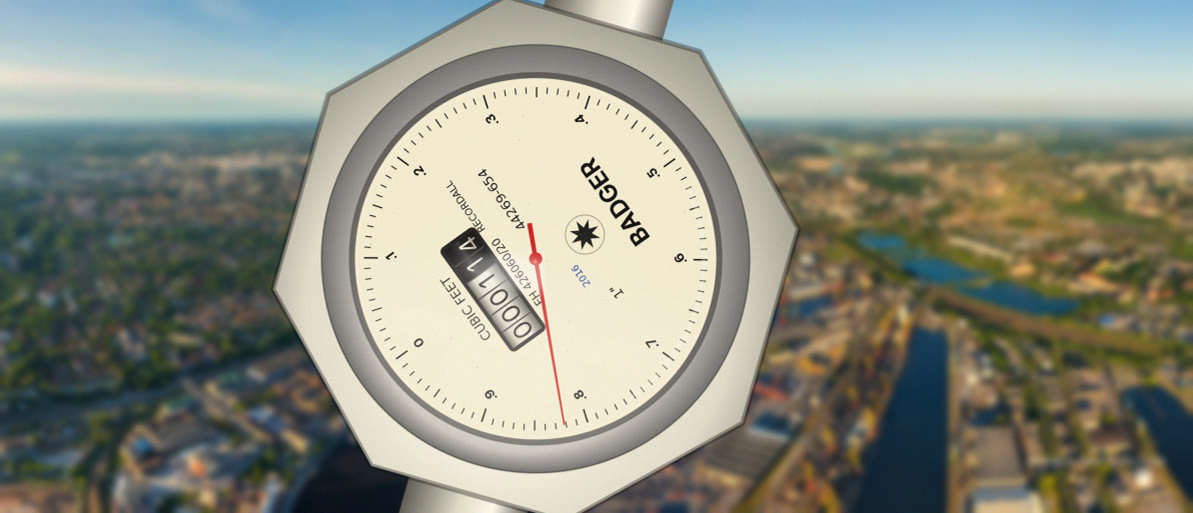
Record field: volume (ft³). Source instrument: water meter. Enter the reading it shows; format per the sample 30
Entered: 113.82
